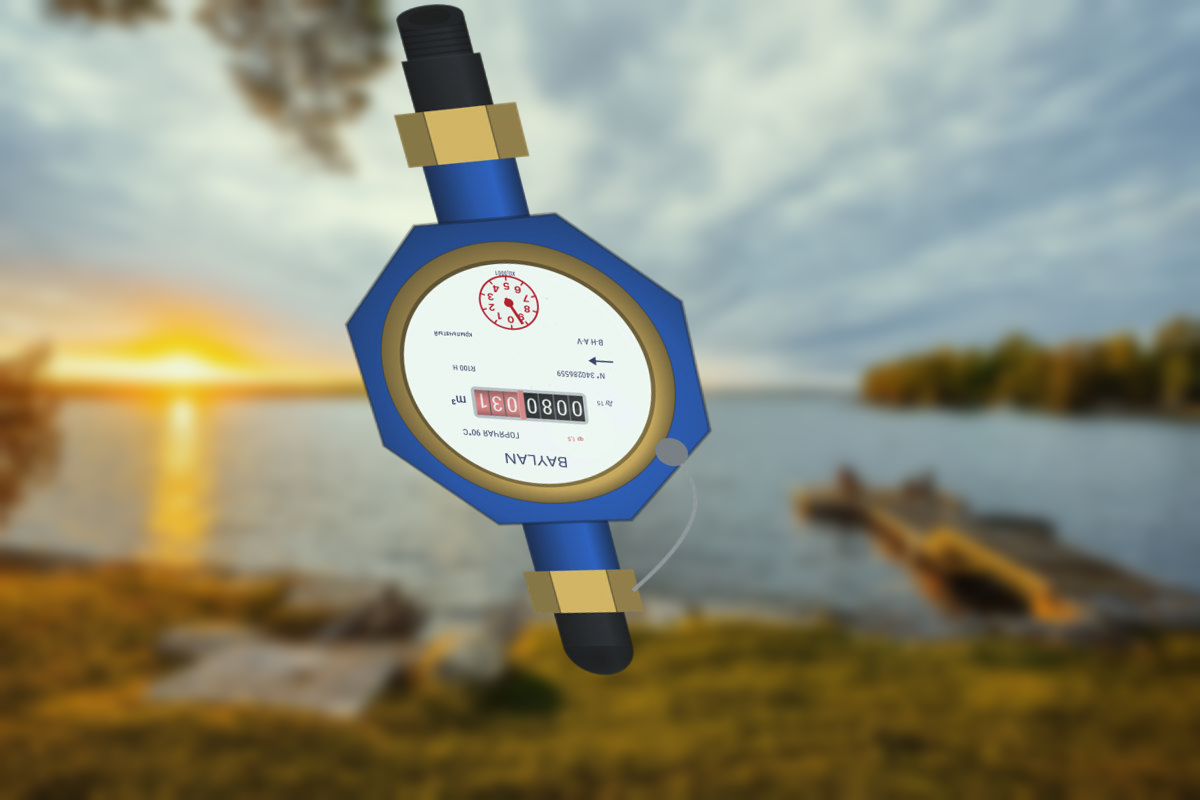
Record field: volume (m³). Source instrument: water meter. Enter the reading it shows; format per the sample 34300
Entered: 80.0309
